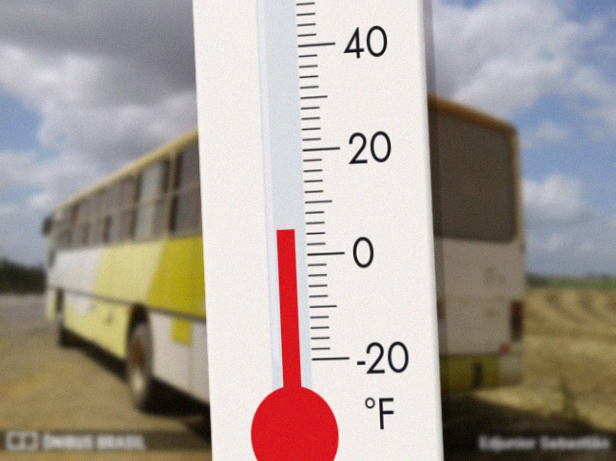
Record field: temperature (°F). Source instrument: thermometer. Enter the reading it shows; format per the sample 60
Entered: 5
